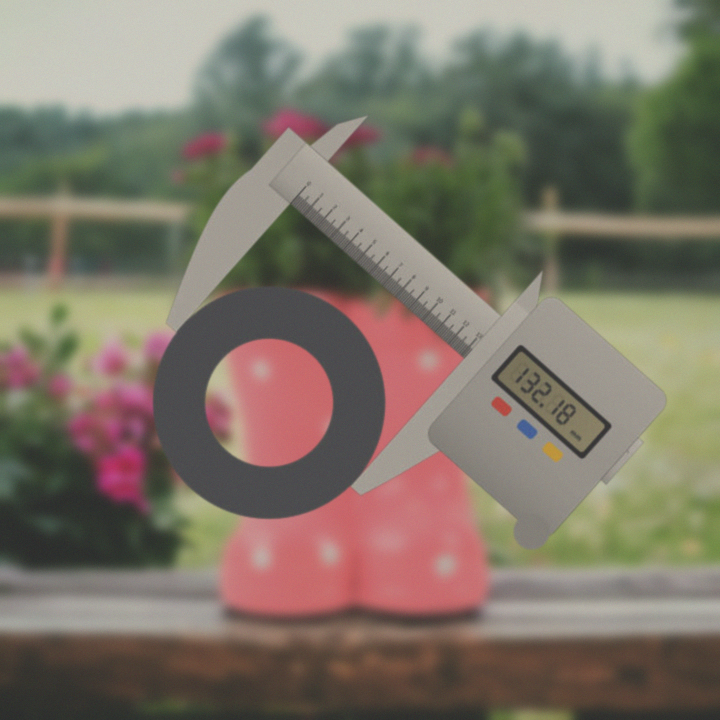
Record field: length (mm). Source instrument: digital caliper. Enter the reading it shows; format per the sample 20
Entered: 132.18
